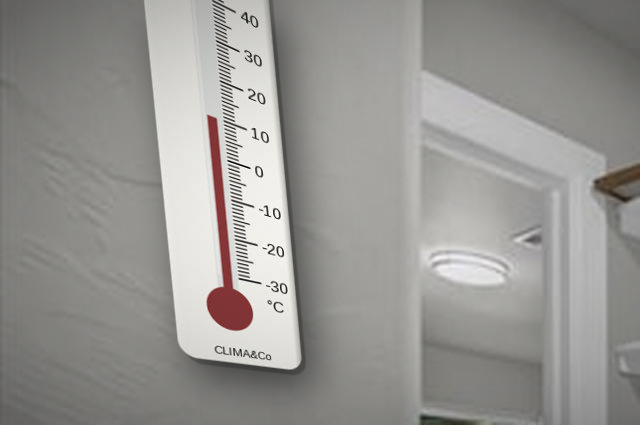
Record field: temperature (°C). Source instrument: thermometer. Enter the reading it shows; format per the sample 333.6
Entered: 10
